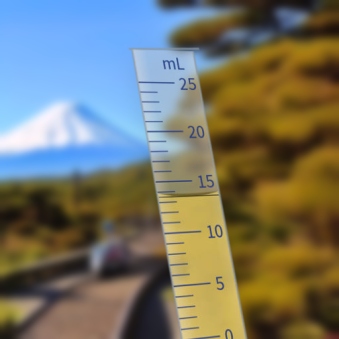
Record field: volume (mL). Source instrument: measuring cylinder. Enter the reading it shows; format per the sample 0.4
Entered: 13.5
